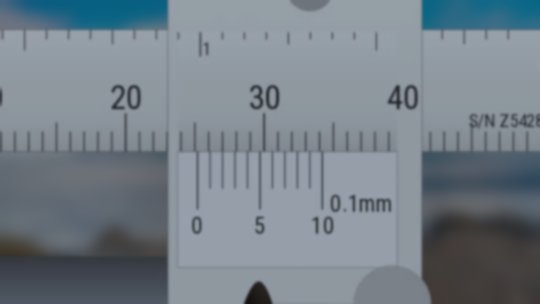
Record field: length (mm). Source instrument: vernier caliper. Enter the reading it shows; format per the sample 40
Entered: 25.2
